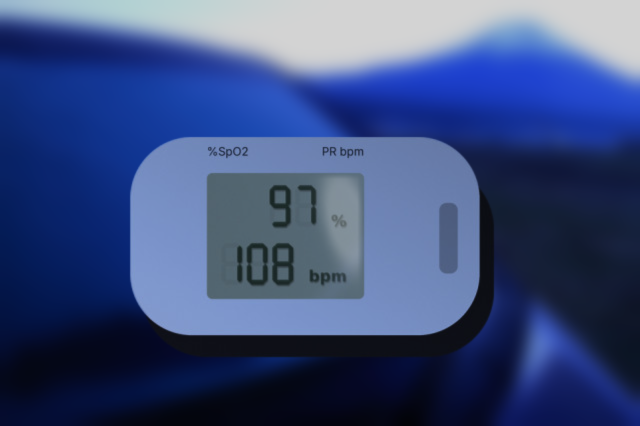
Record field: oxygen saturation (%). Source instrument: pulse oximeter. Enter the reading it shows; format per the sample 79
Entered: 97
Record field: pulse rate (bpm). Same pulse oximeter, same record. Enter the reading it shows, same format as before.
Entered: 108
